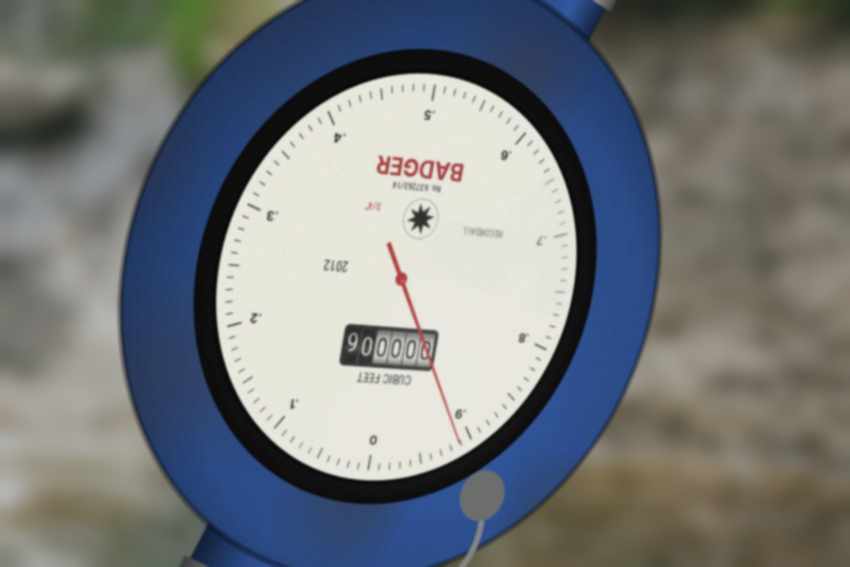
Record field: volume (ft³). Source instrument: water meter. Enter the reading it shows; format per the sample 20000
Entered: 5.91
